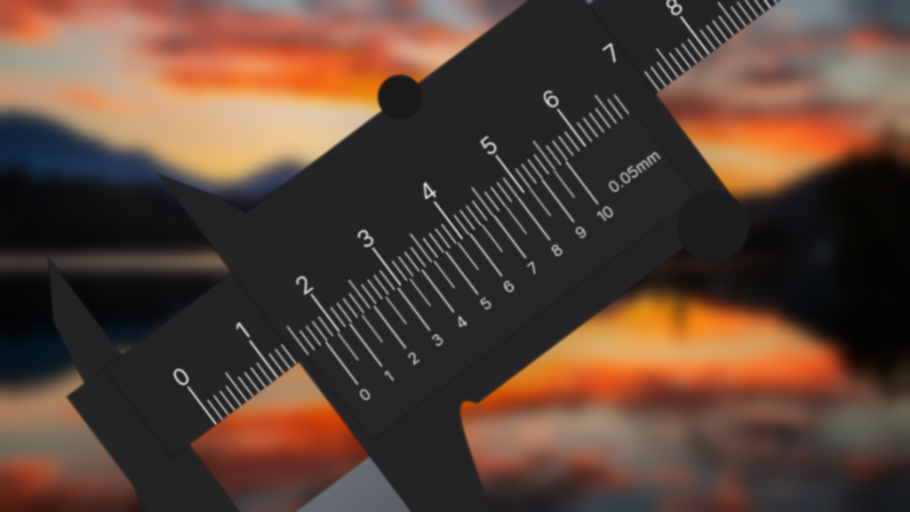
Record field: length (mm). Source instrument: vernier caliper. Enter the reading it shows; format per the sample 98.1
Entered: 17.8
